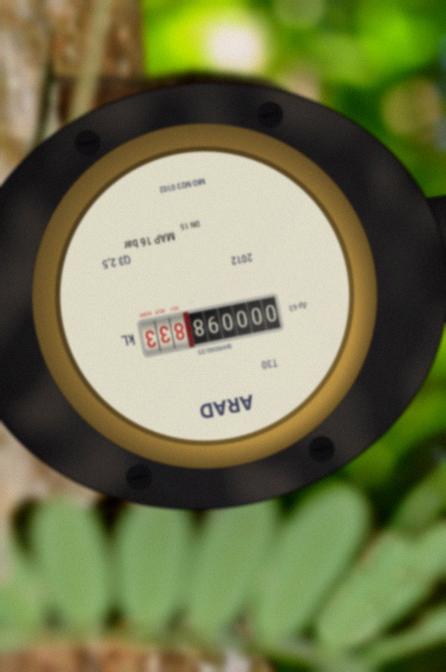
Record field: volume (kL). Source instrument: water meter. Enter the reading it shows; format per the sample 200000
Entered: 98.833
